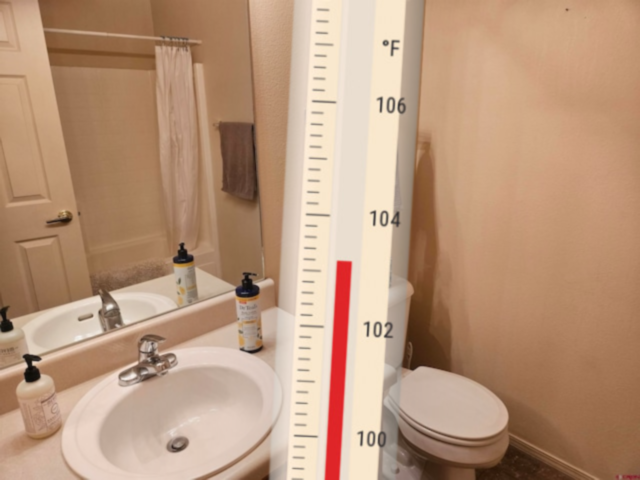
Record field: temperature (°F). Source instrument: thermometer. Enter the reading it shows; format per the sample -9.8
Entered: 103.2
